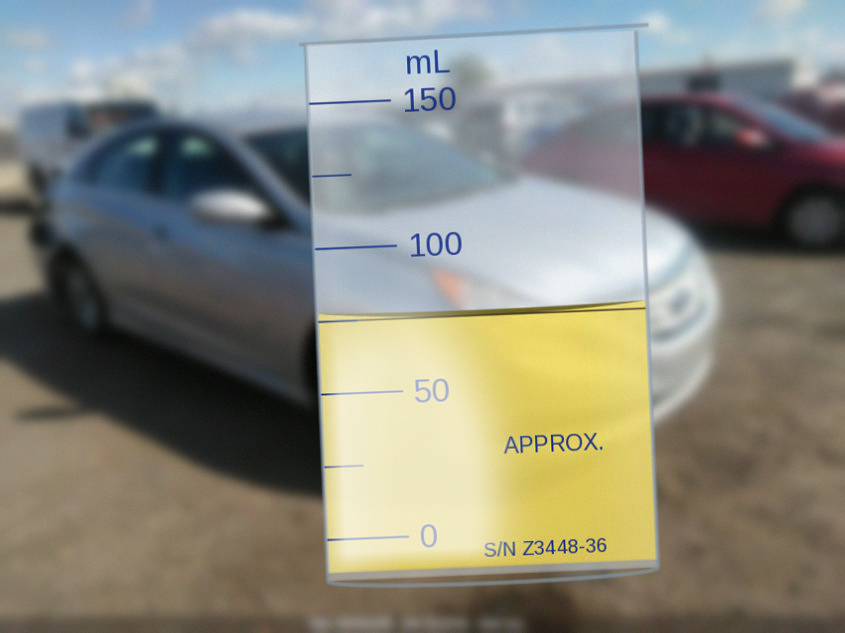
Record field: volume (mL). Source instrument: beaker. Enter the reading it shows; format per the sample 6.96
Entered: 75
